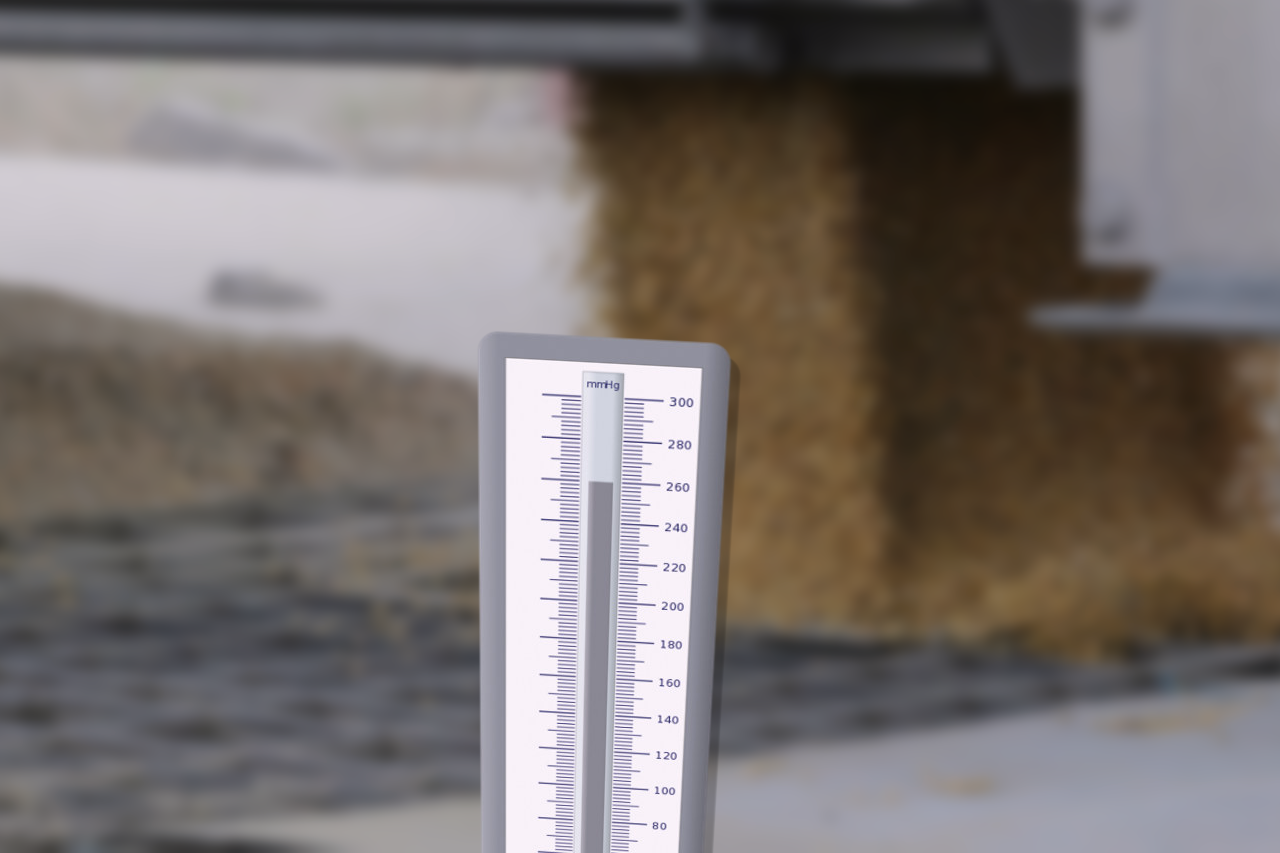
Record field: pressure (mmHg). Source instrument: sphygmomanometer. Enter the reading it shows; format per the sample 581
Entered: 260
